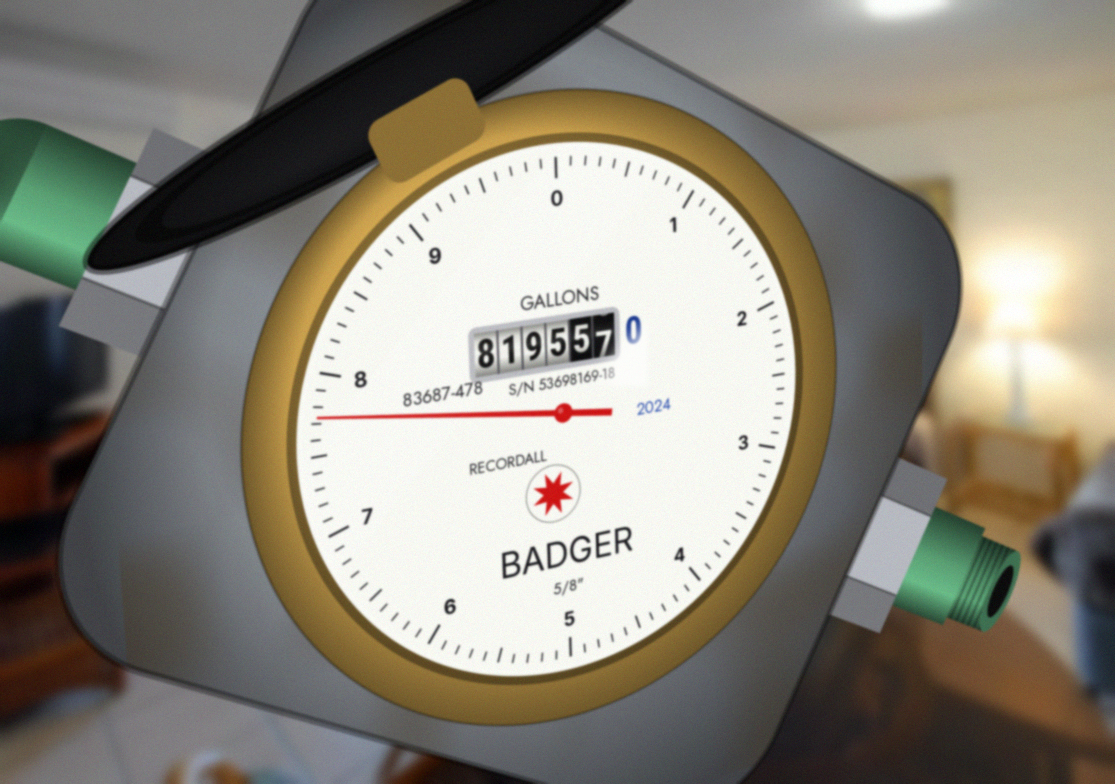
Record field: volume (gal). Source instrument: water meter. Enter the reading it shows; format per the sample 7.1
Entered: 8195567.7
